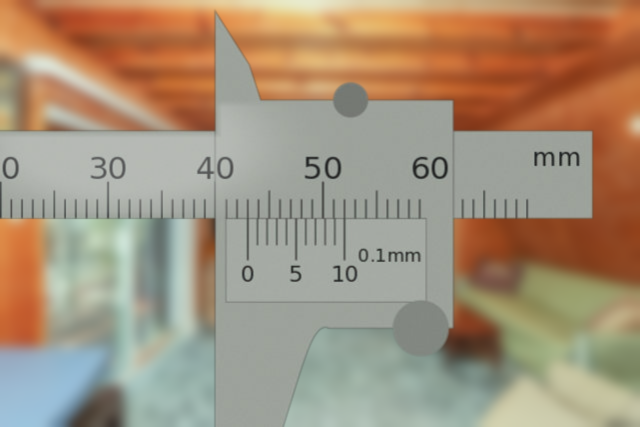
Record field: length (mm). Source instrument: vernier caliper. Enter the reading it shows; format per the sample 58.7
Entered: 43.0
